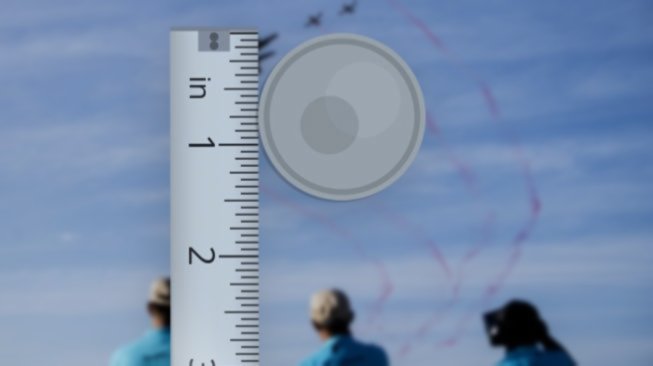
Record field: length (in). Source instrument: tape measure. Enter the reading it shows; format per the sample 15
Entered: 1.5
